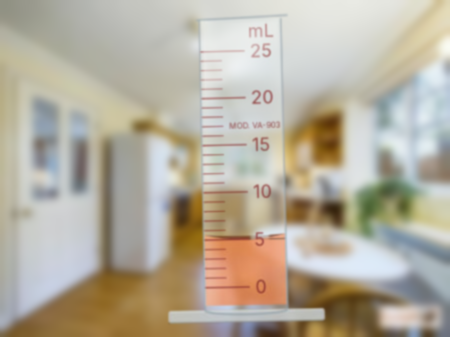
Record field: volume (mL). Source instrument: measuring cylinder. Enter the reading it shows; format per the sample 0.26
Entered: 5
